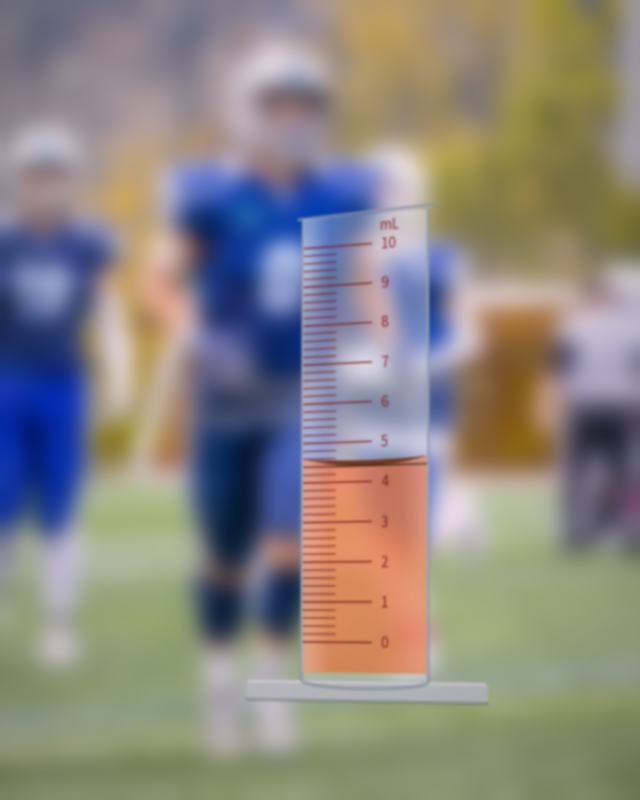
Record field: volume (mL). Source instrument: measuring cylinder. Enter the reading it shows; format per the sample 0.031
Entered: 4.4
